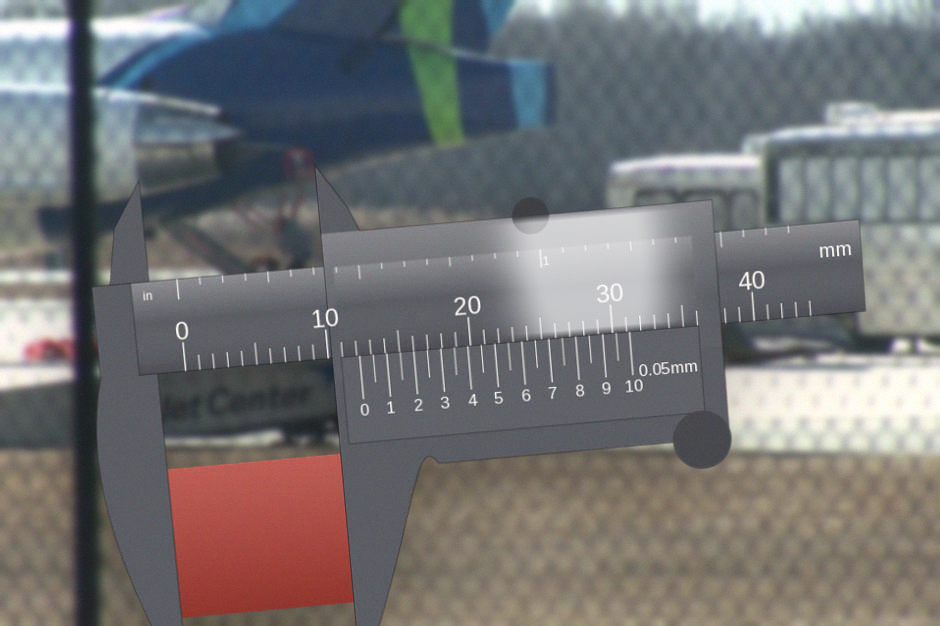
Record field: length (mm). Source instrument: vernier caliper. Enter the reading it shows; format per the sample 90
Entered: 12.2
